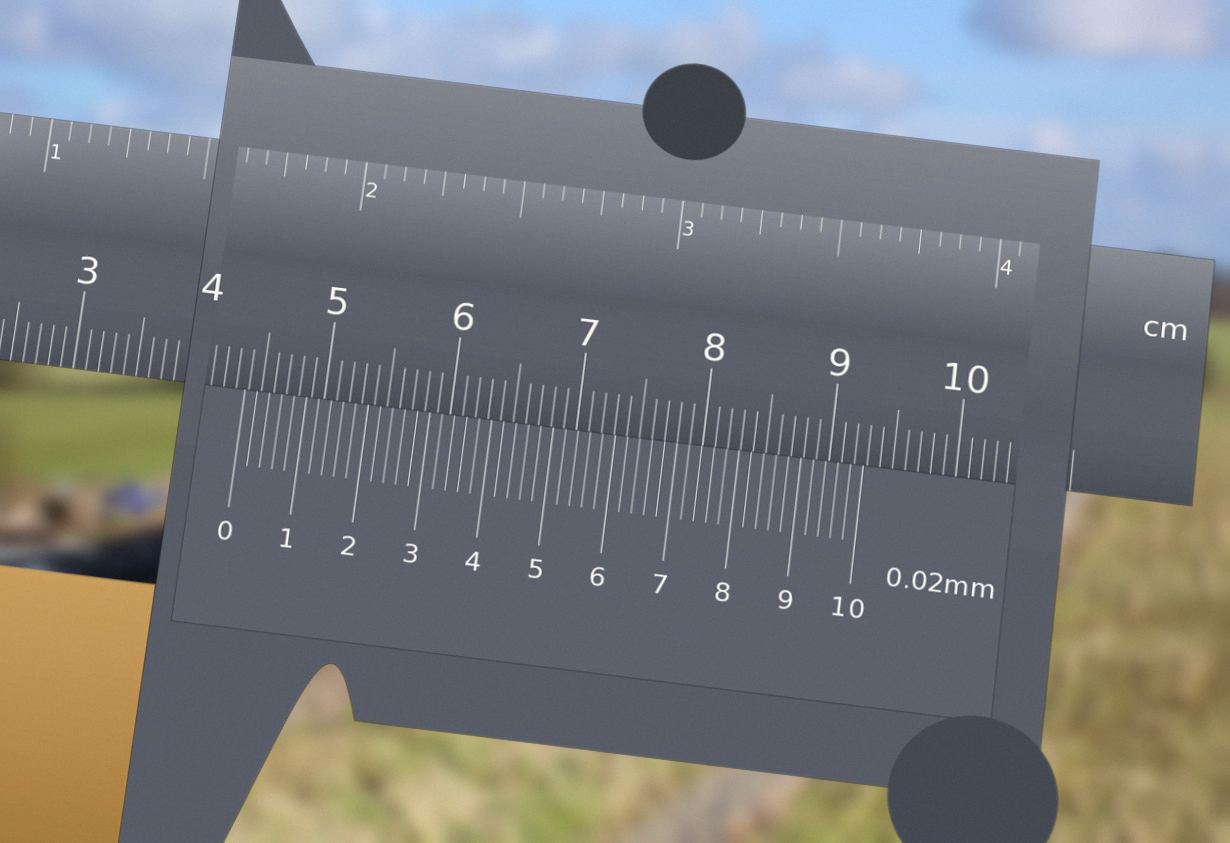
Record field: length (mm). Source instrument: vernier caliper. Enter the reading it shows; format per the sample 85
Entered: 43.7
